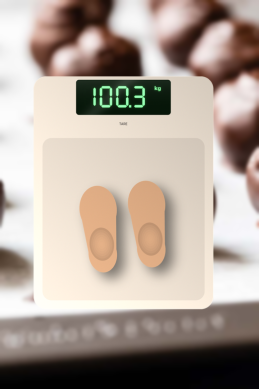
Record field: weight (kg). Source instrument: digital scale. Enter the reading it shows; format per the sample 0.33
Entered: 100.3
